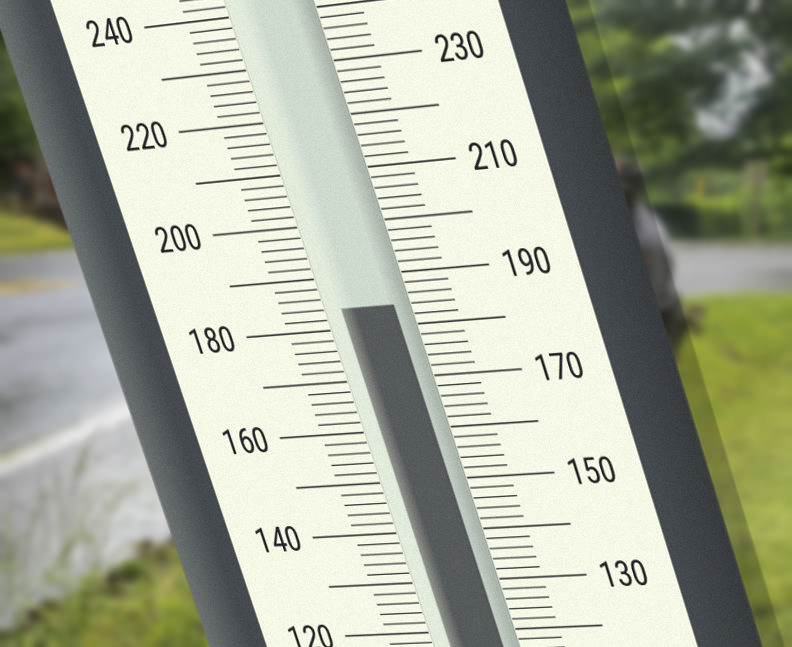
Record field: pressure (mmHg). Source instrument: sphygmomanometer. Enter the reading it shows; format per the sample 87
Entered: 184
